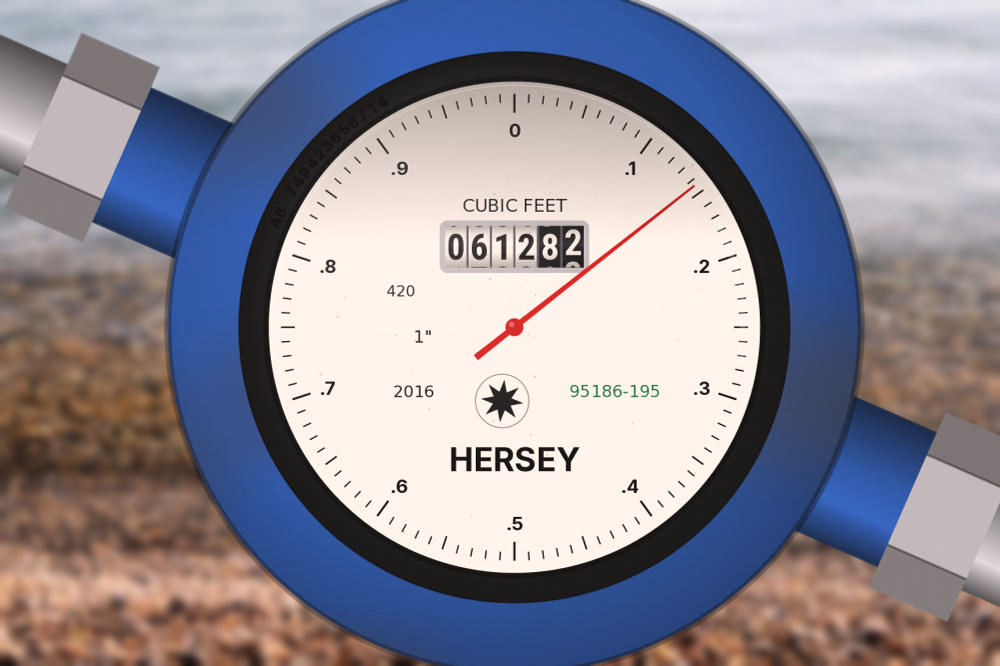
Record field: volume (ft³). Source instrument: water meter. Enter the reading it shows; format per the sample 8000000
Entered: 61282.14
